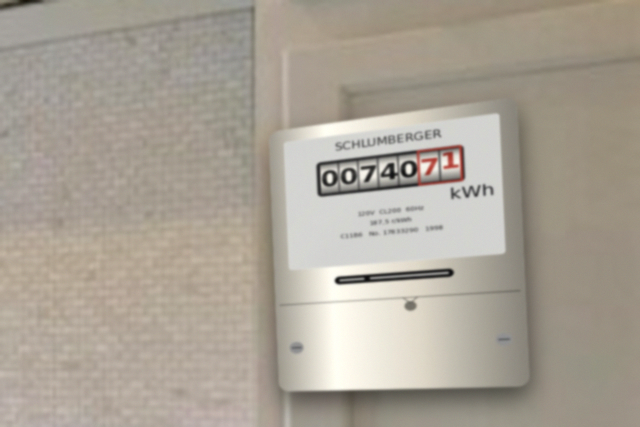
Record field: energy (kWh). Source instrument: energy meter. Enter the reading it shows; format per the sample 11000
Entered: 740.71
